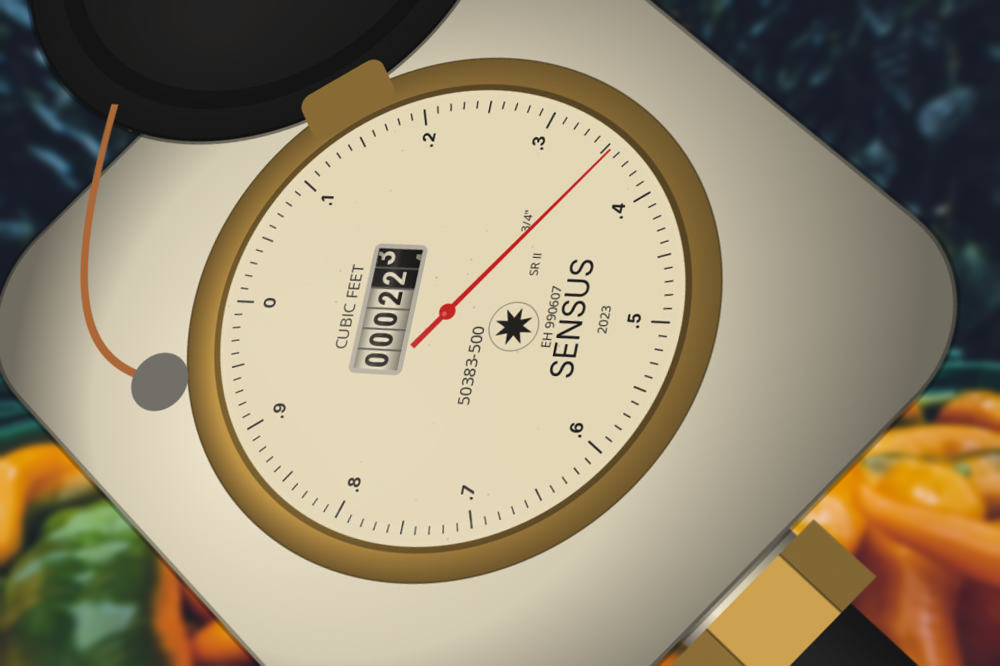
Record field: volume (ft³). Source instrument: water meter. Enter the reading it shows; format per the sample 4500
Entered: 223.35
